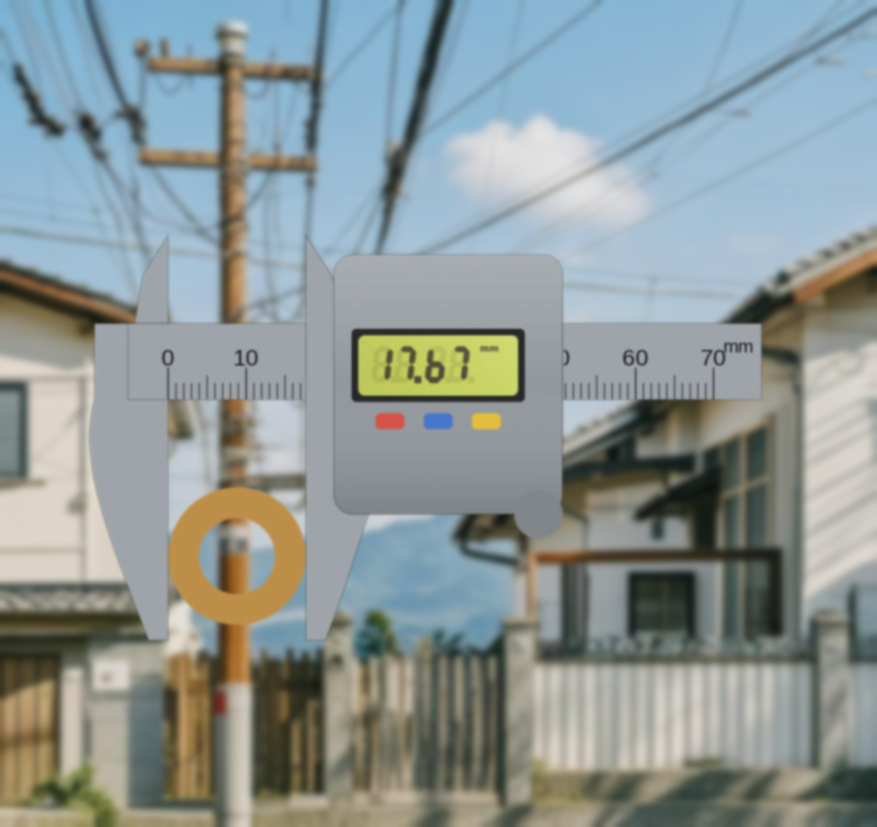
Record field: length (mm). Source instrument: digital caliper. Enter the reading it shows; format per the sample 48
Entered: 17.67
